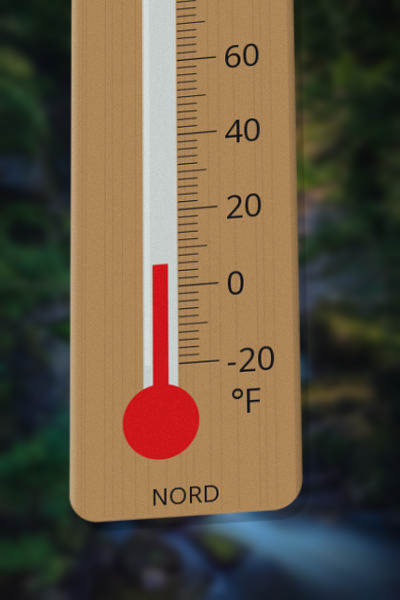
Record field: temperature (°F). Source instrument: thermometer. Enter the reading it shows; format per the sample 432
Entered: 6
